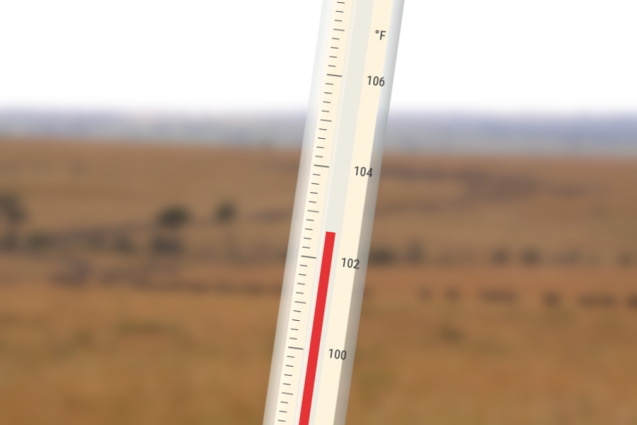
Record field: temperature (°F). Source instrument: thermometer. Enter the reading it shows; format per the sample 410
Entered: 102.6
